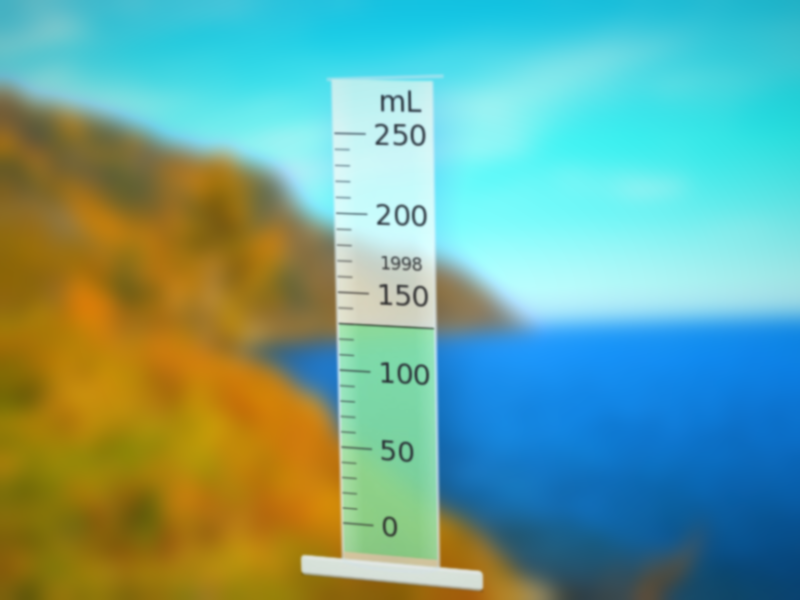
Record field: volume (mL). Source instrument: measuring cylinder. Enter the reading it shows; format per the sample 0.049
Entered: 130
